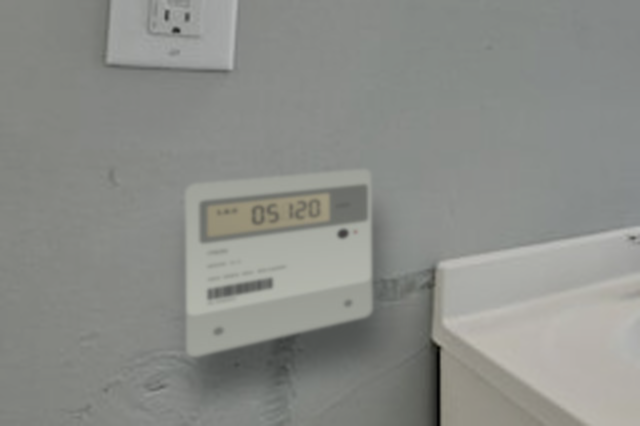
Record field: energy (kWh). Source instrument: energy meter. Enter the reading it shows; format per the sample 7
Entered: 5120
